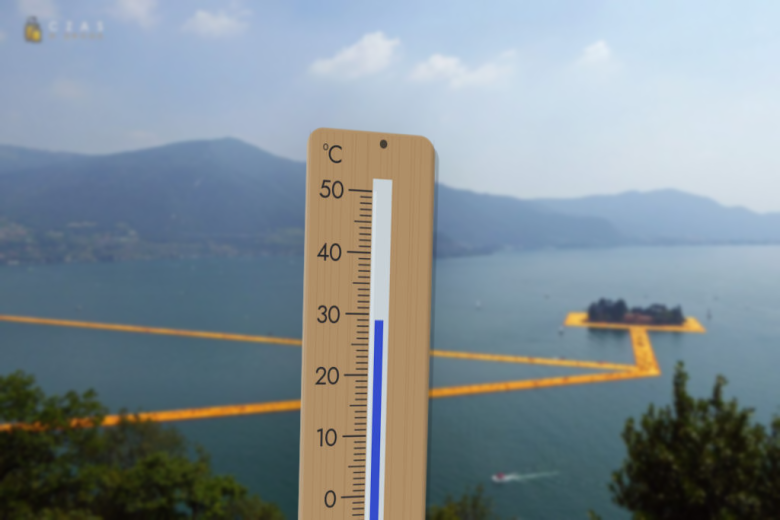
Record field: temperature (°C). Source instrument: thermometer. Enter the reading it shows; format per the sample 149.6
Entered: 29
